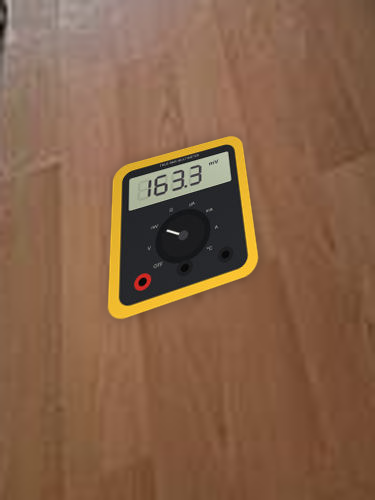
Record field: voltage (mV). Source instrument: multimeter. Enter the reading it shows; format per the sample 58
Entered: 163.3
